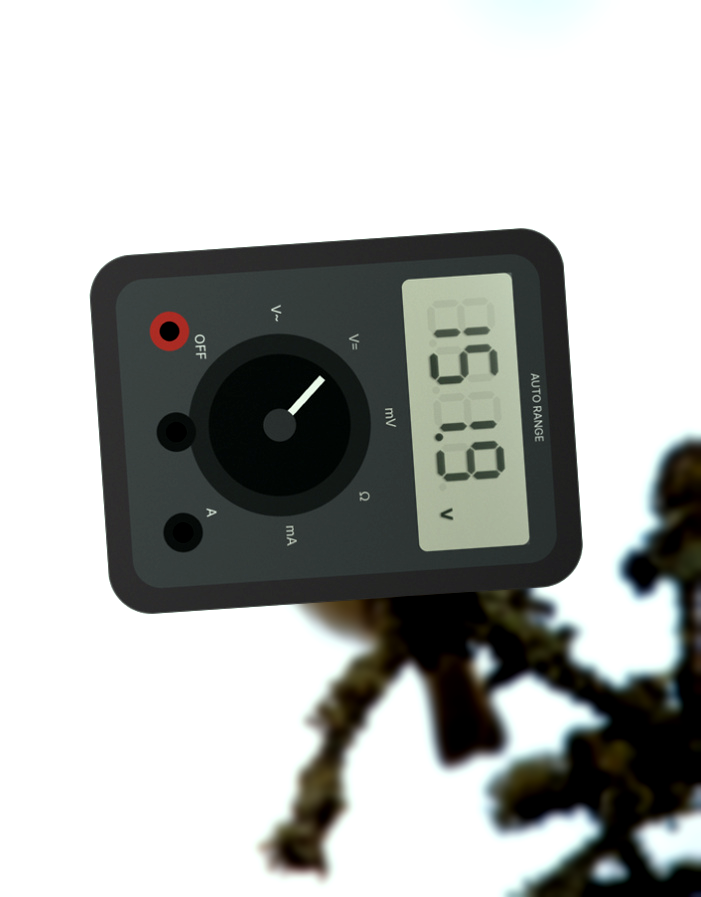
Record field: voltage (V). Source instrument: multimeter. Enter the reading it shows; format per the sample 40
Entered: 151.9
